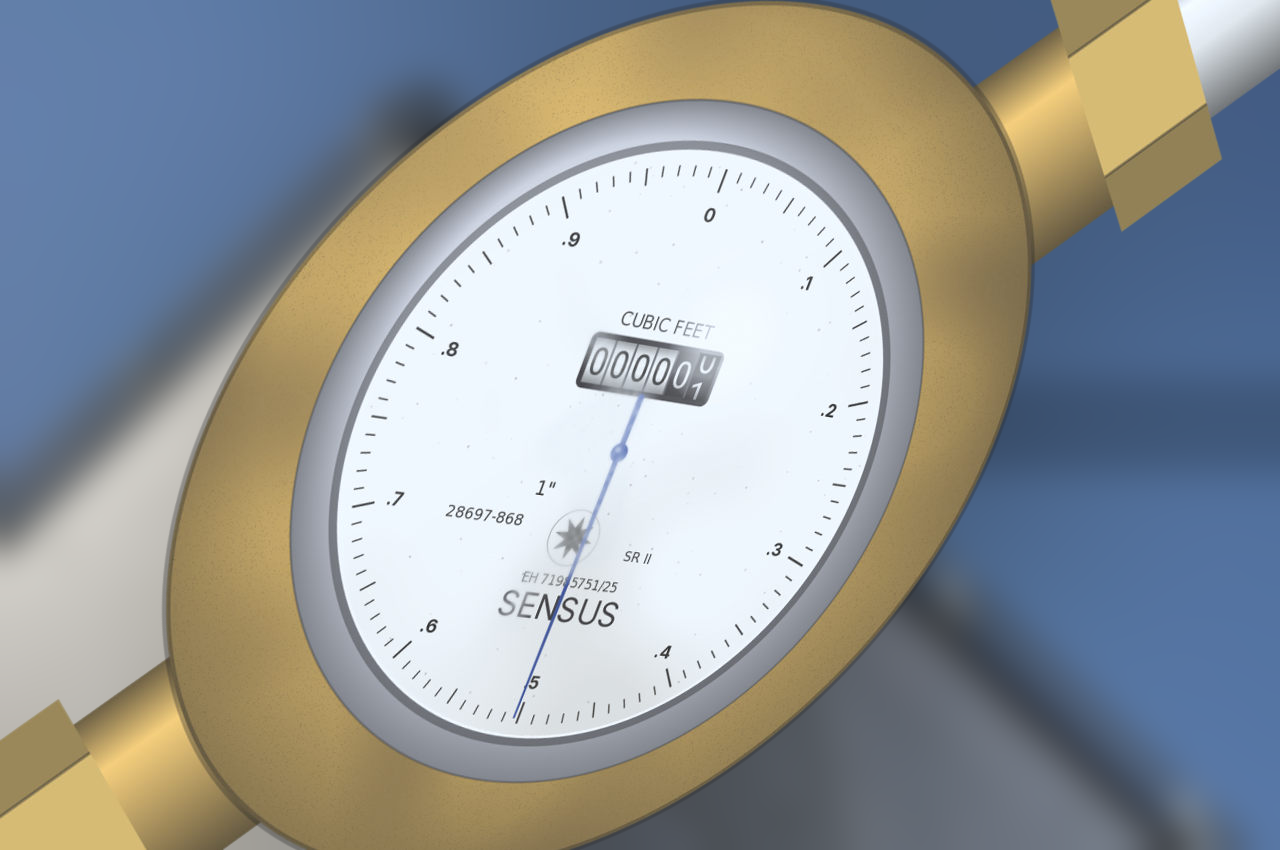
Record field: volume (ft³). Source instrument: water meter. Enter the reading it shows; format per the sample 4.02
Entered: 0.50
